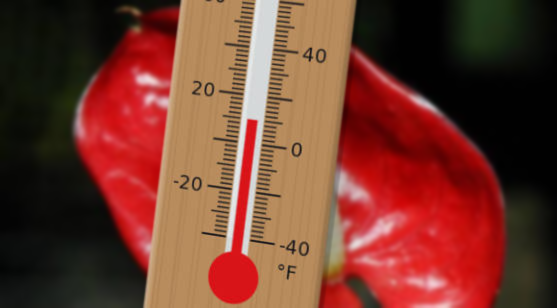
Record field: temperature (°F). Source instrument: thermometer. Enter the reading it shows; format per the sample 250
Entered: 10
